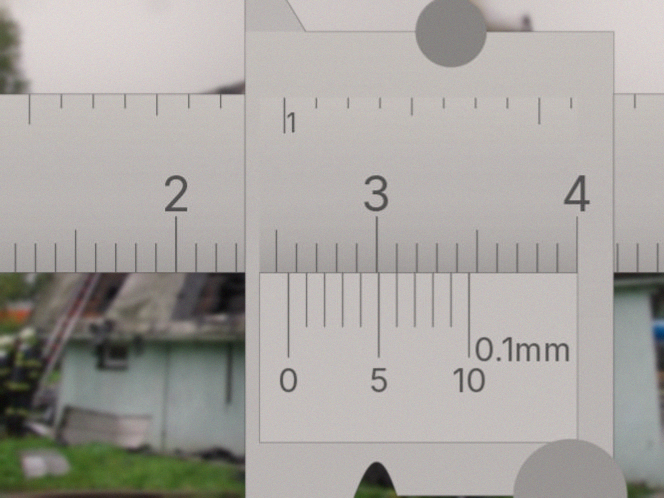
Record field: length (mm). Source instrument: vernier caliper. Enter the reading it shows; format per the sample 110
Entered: 25.6
